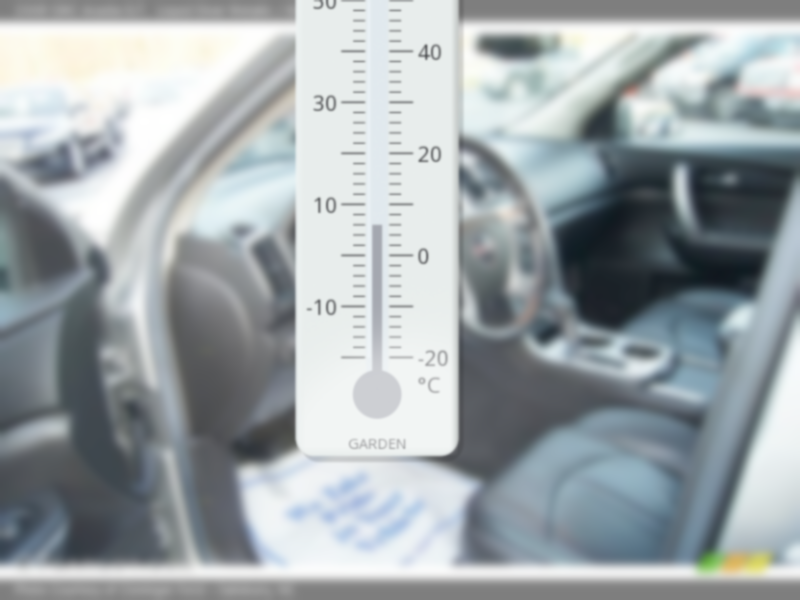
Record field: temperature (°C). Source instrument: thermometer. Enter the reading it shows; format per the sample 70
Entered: 6
